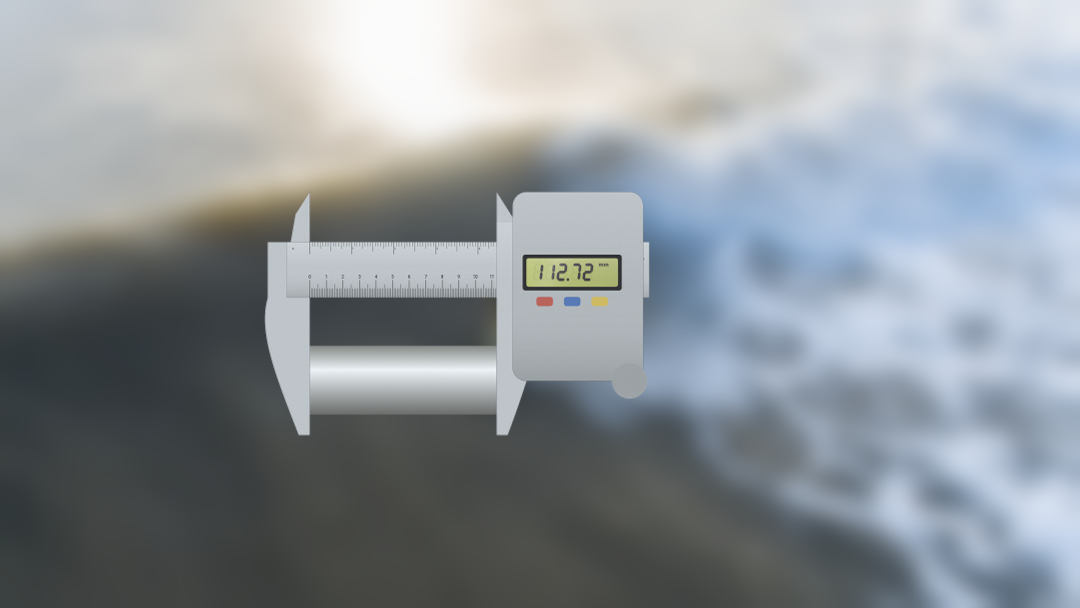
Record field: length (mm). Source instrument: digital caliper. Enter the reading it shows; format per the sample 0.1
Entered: 112.72
